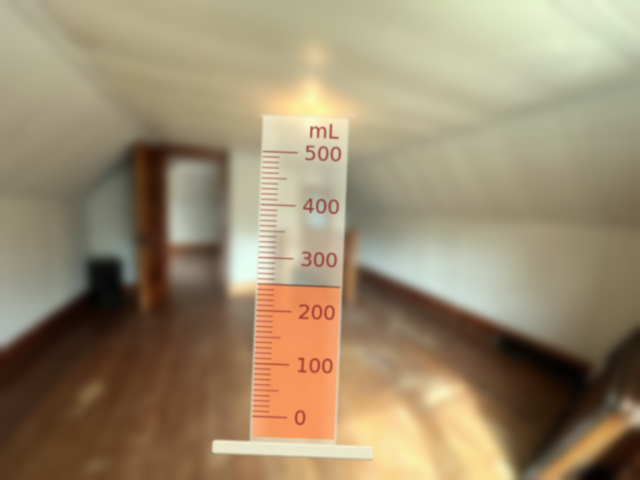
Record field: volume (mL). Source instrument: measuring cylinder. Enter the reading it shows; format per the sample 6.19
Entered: 250
